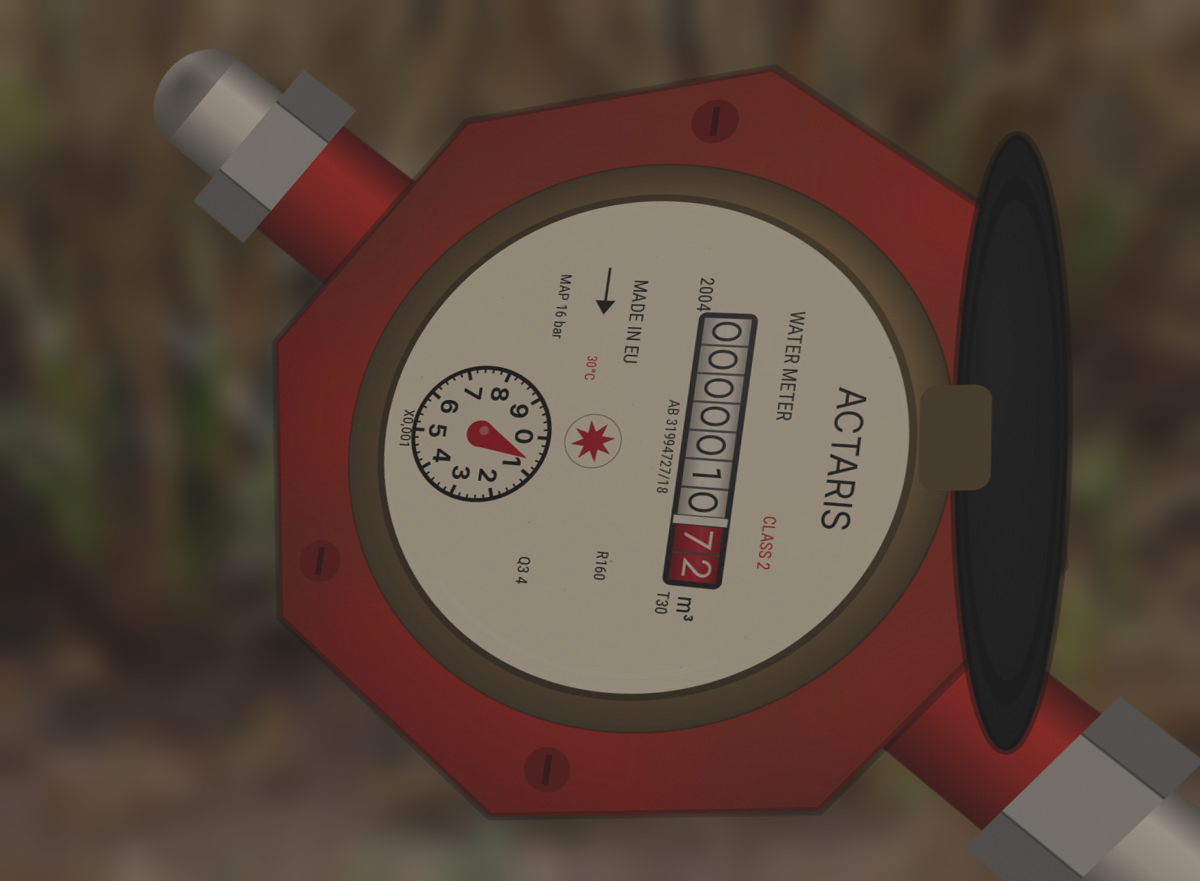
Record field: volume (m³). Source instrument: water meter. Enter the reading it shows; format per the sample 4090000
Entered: 10.720
